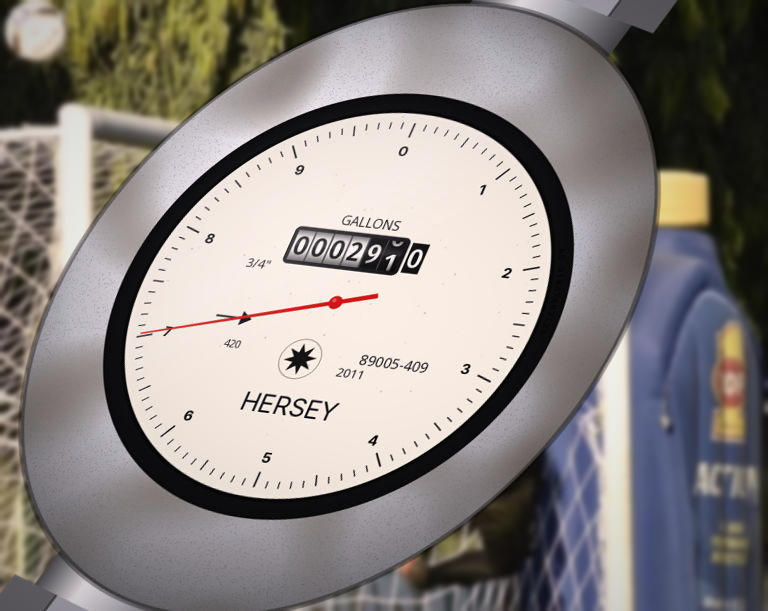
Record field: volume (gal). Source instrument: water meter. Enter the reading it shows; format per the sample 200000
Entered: 2907.0
